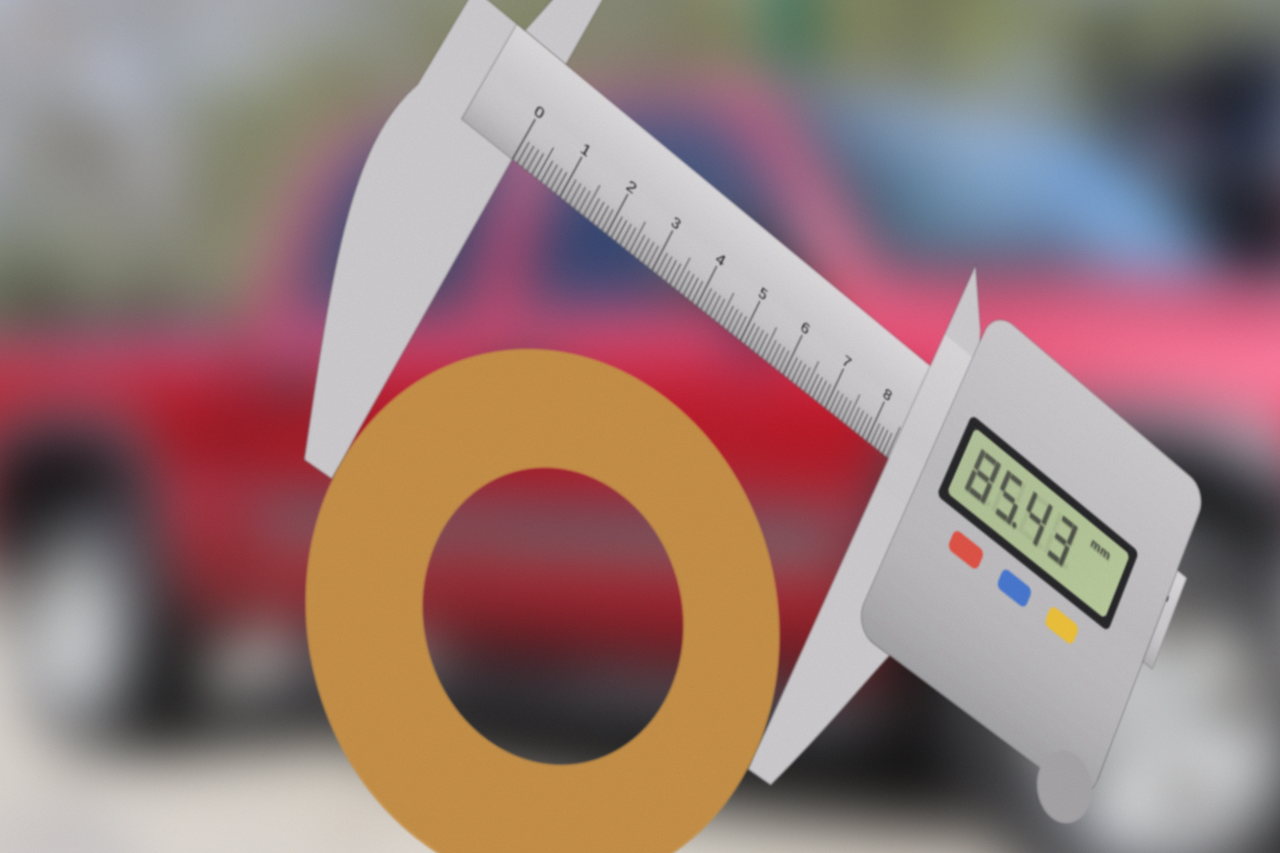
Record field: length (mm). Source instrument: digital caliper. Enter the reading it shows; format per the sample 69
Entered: 85.43
